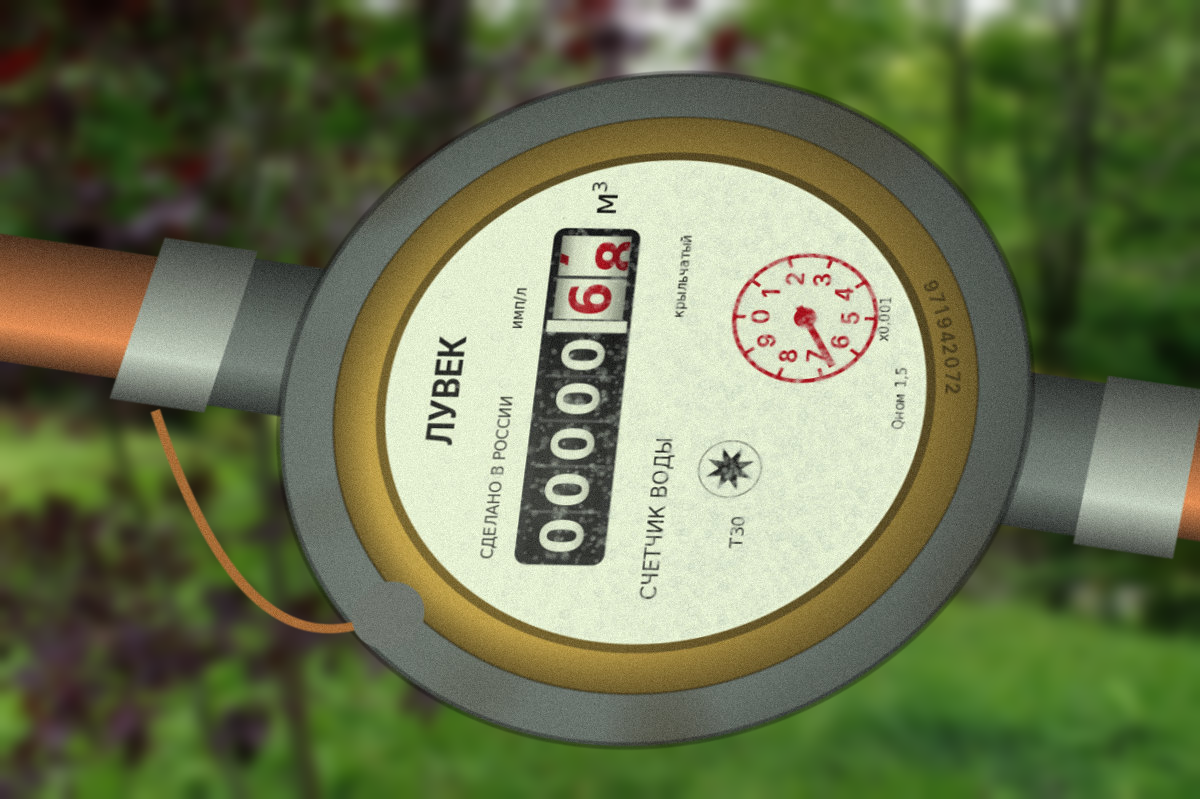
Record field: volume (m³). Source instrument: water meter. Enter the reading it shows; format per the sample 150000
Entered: 0.676
